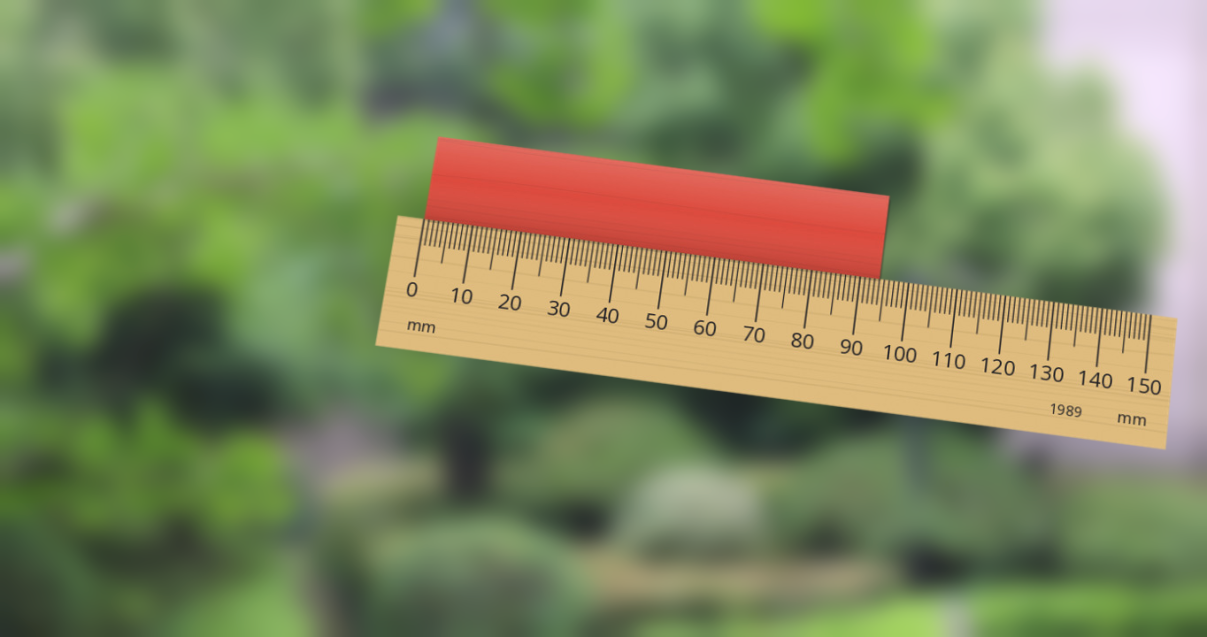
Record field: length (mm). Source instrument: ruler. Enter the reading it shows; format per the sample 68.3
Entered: 94
